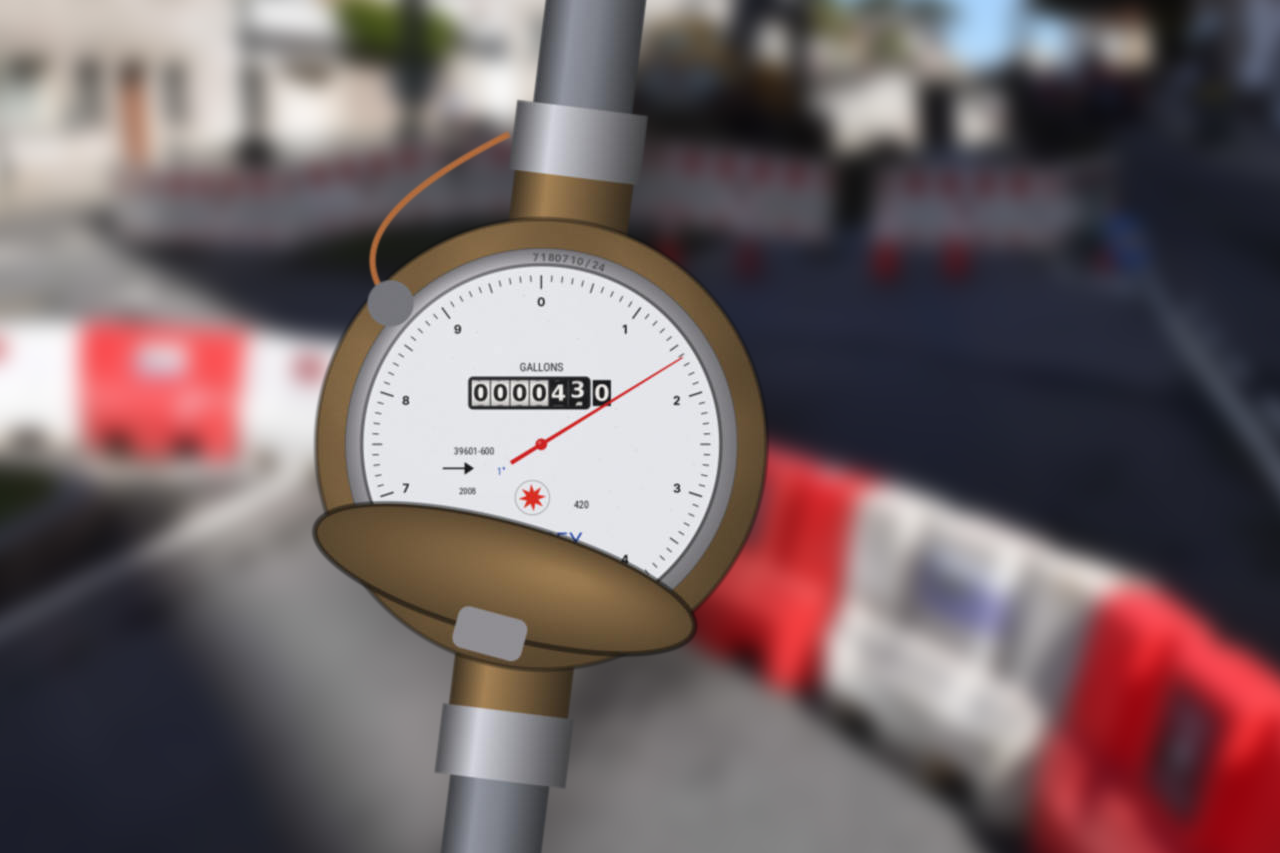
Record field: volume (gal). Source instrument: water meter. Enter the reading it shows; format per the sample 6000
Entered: 431.6
